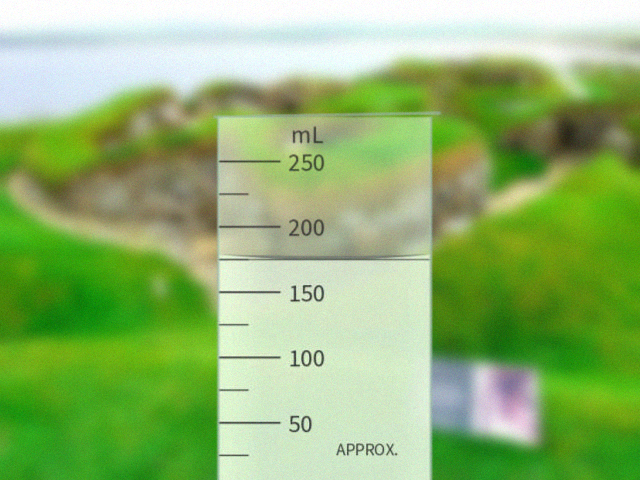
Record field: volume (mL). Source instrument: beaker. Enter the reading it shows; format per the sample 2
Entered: 175
